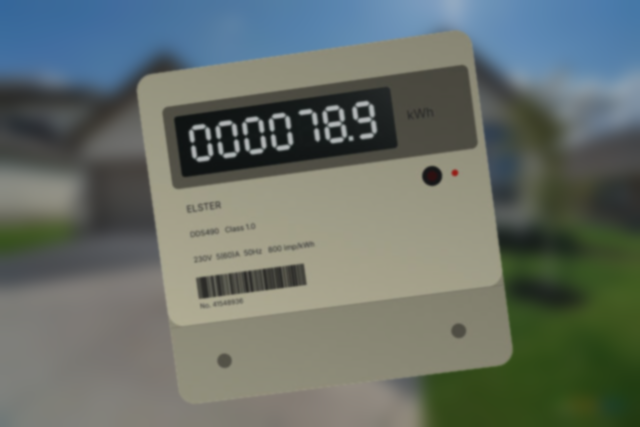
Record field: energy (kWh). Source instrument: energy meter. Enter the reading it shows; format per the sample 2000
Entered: 78.9
